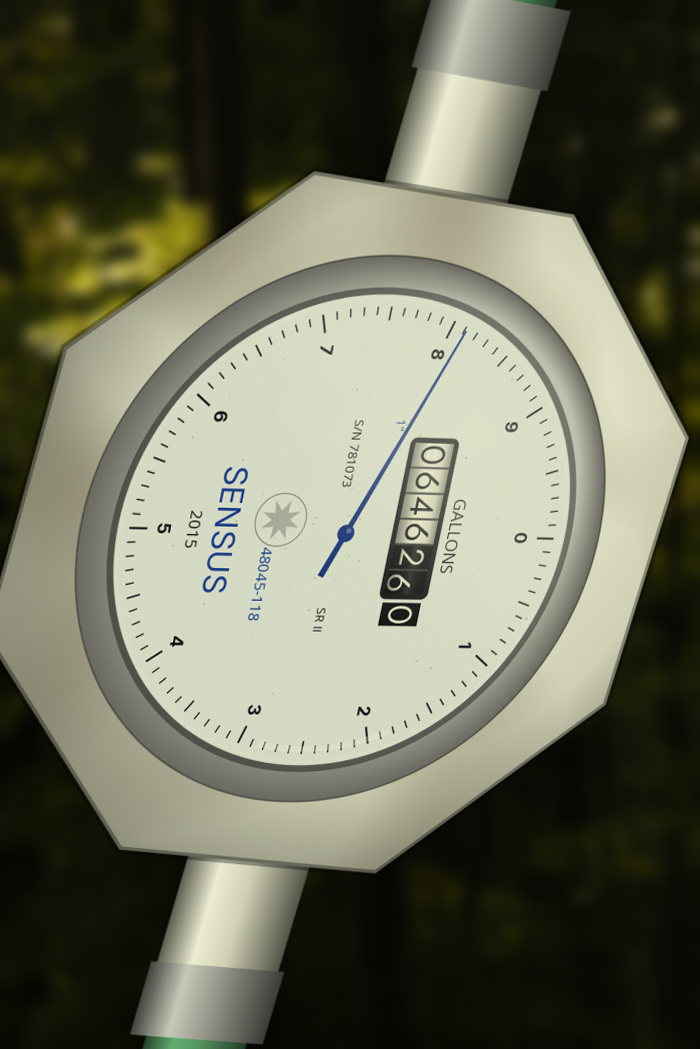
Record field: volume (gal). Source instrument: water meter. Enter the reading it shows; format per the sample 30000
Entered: 646258.1
